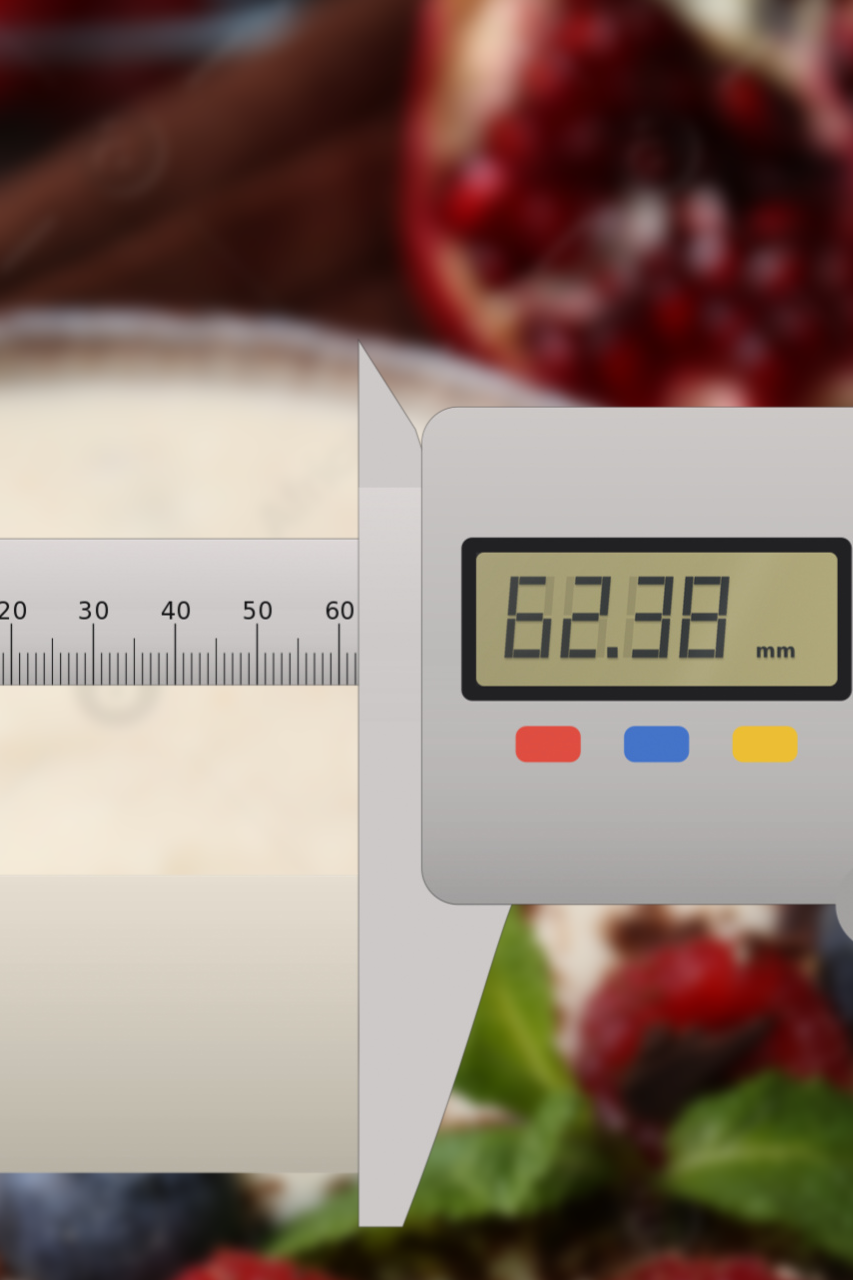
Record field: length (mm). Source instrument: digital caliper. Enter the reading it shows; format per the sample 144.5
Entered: 62.38
